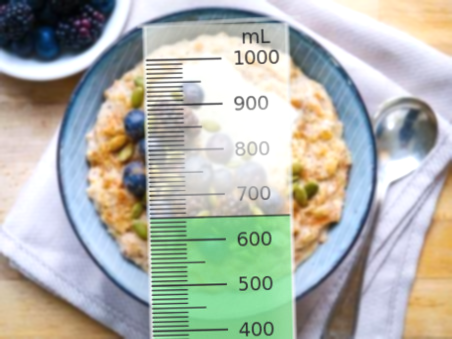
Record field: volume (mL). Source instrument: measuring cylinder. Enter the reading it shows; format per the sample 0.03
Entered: 650
